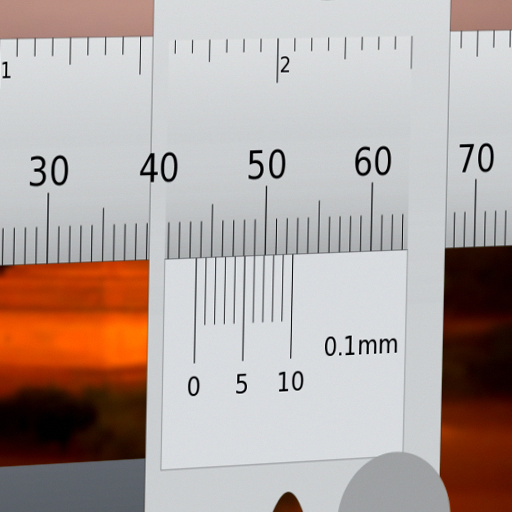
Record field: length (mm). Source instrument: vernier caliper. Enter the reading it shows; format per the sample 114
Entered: 43.6
